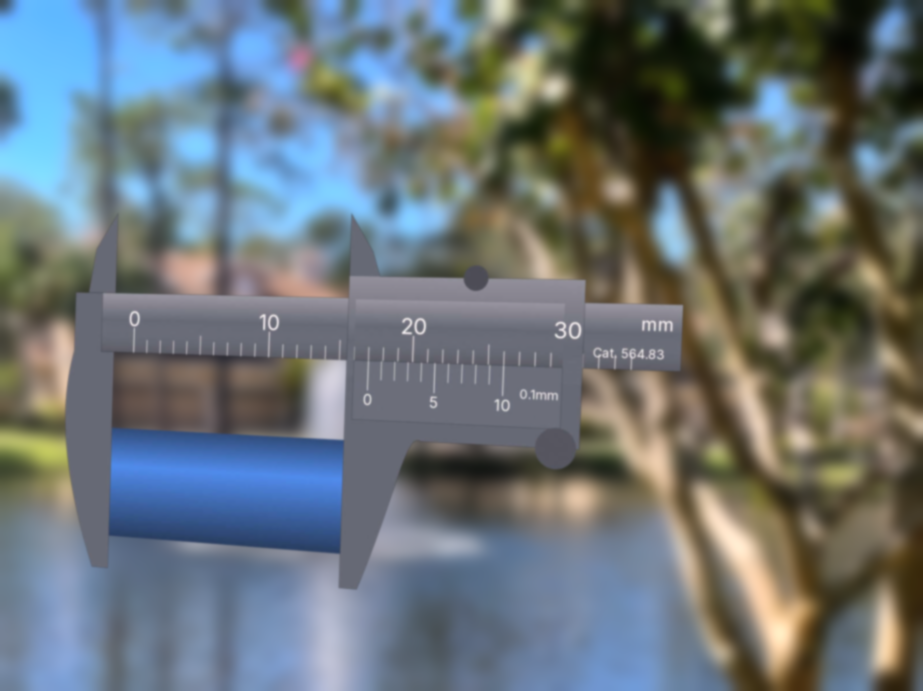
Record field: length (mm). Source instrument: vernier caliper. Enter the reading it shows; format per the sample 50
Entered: 17.0
